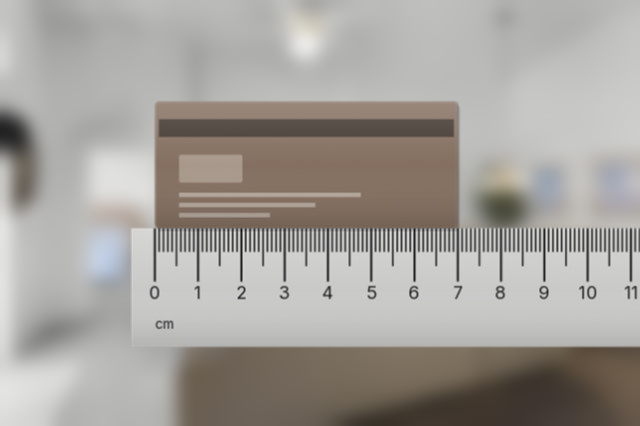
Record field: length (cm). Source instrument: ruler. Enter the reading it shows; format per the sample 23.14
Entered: 7
